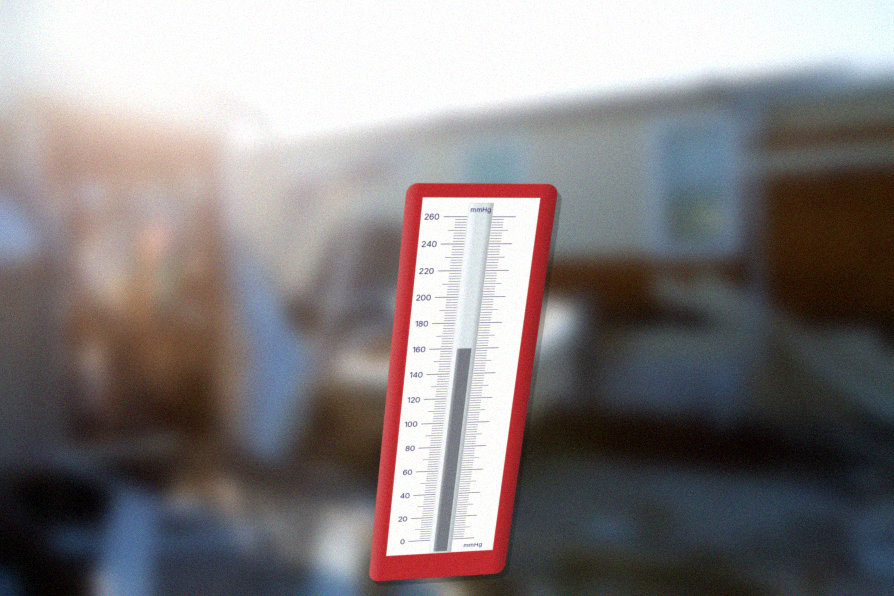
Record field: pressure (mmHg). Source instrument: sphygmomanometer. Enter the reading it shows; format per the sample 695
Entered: 160
